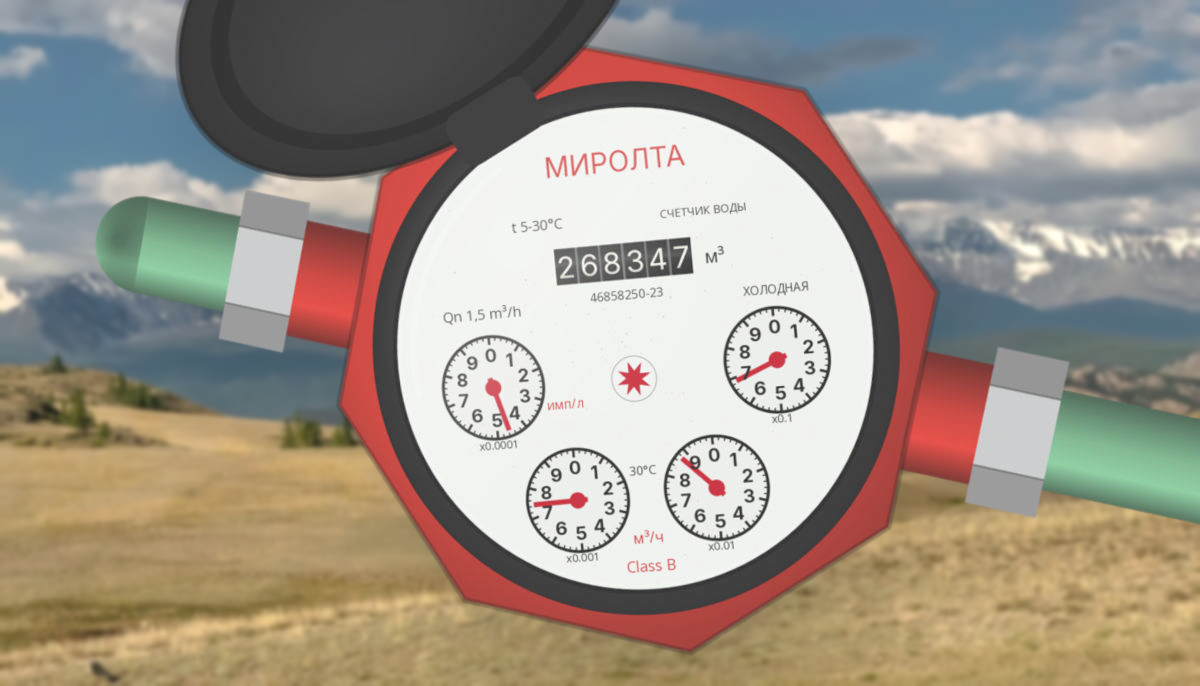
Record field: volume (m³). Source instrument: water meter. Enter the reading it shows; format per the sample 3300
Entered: 268347.6874
